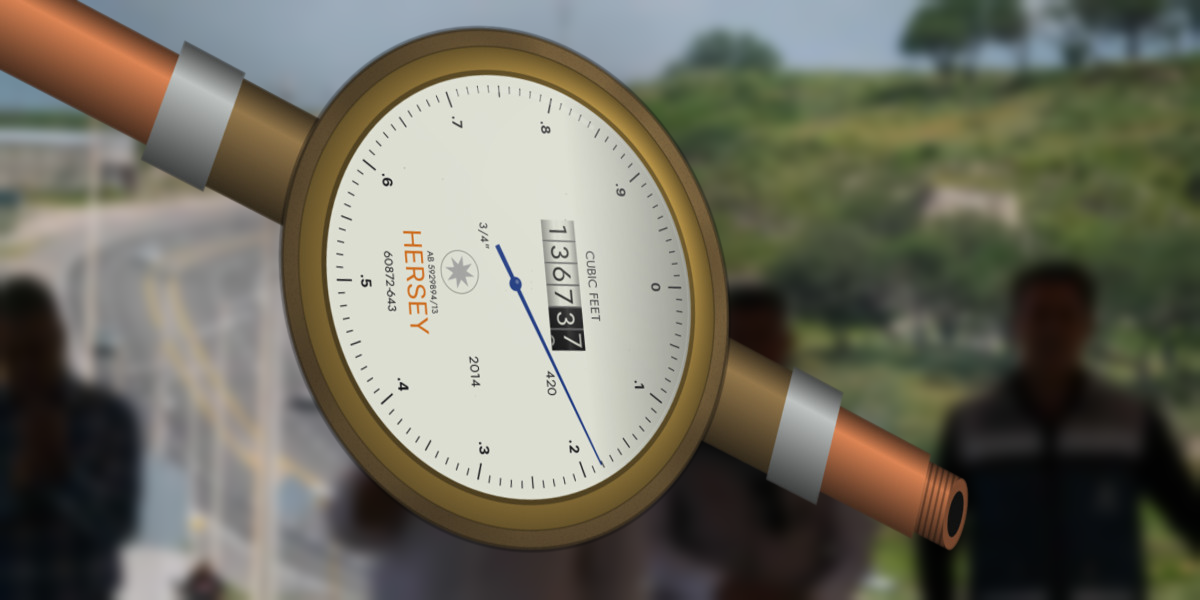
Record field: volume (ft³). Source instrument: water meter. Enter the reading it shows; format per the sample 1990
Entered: 136737.18
